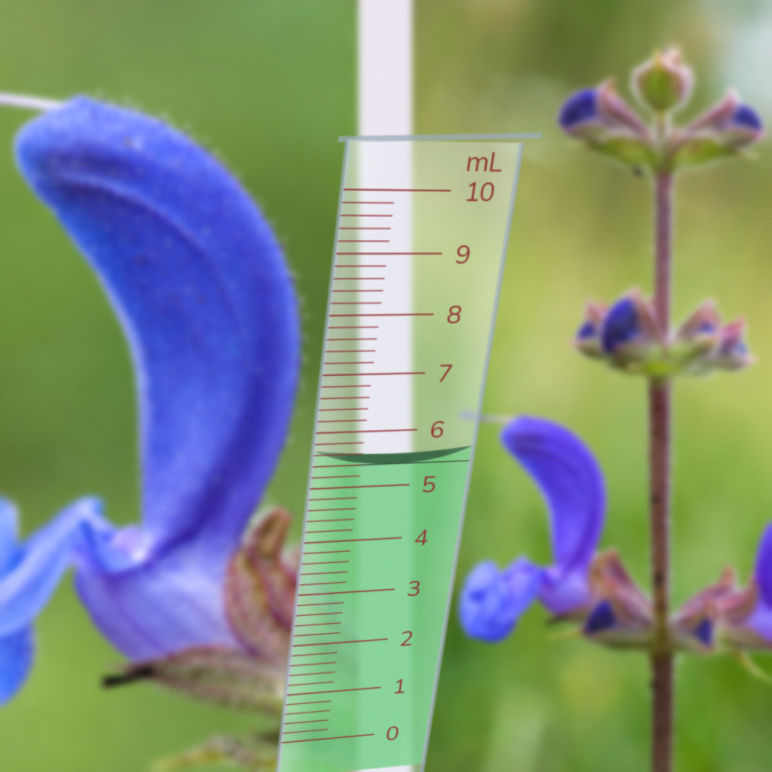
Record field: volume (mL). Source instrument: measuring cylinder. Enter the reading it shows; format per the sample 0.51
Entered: 5.4
